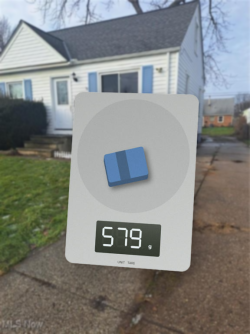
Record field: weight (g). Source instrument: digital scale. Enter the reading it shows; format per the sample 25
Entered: 579
